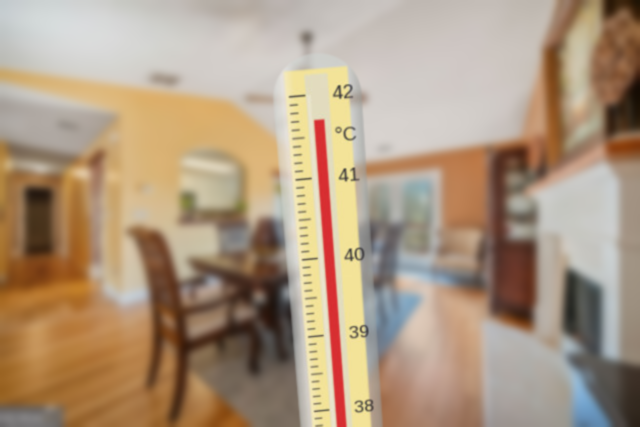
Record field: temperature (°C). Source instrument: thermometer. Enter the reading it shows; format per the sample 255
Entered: 41.7
